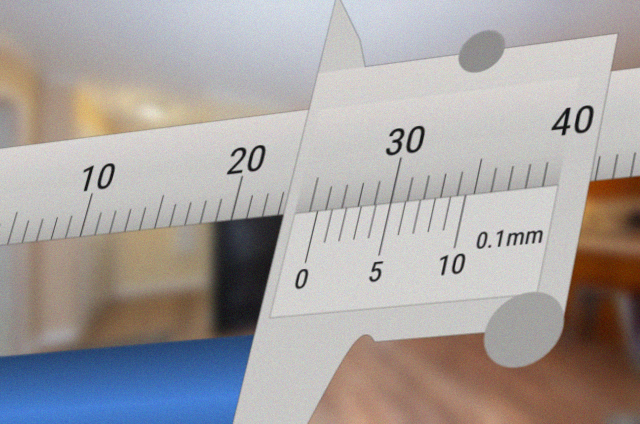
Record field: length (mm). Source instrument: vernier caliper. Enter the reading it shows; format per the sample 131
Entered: 25.5
